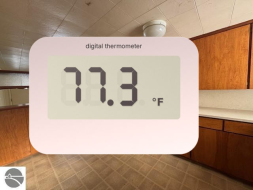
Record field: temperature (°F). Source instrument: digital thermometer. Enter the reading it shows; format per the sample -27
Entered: 77.3
